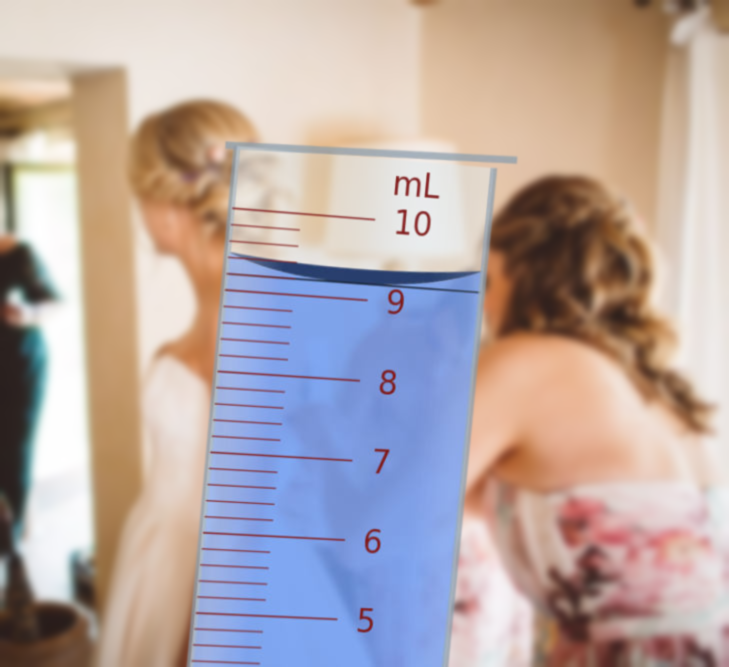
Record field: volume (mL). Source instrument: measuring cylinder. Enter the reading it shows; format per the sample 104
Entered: 9.2
